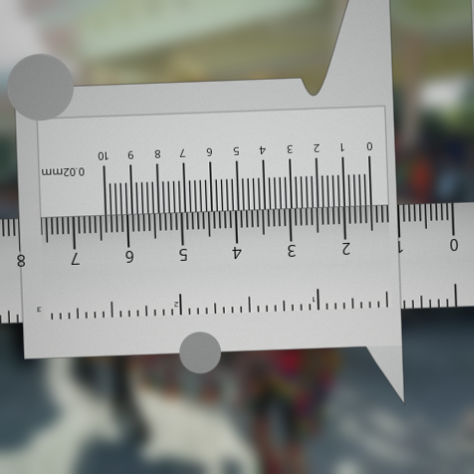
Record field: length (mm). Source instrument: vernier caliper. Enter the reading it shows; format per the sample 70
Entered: 15.0
